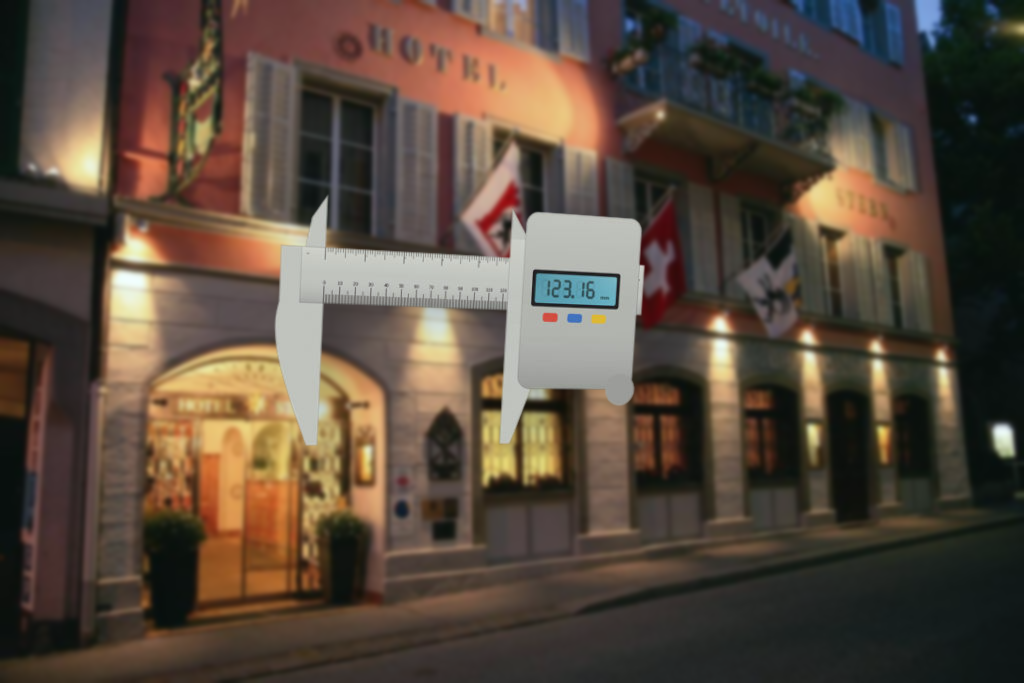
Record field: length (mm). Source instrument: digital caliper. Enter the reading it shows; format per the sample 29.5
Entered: 123.16
